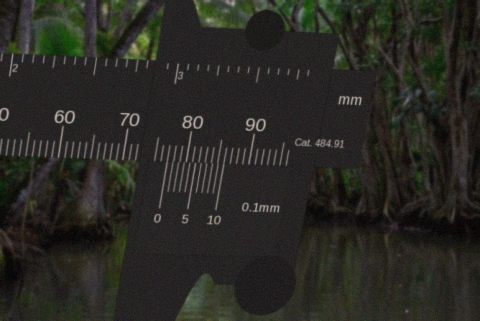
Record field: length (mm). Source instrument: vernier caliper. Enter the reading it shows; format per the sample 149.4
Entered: 77.0
